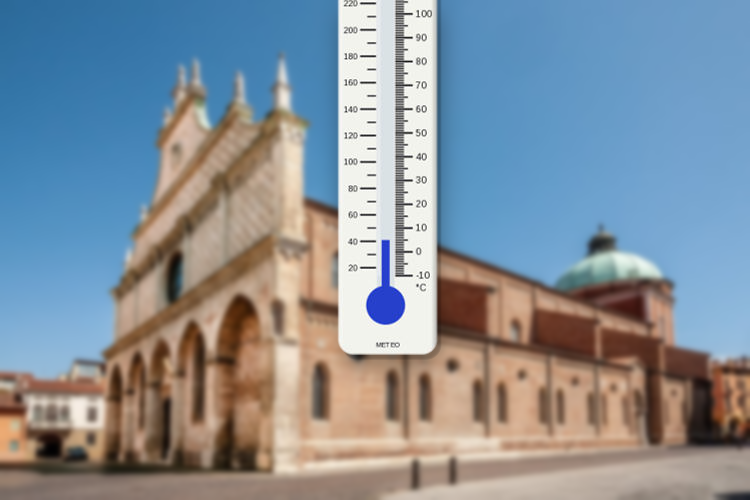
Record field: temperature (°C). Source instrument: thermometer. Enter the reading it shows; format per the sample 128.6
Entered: 5
